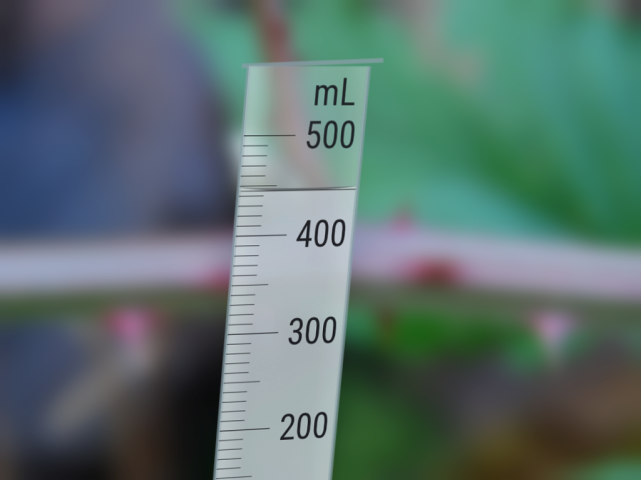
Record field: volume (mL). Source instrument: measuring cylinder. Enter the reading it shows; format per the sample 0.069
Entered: 445
